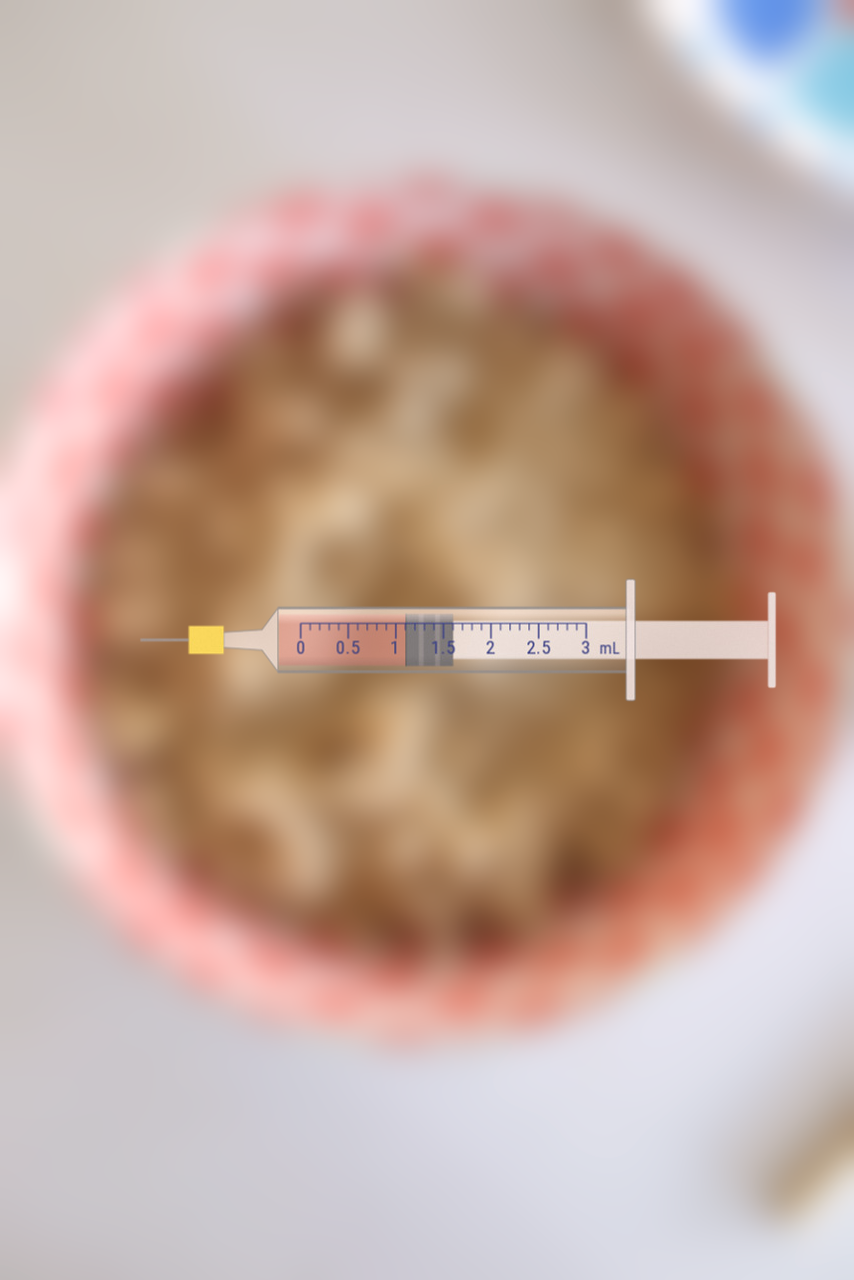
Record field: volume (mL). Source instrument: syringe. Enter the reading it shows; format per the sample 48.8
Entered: 1.1
